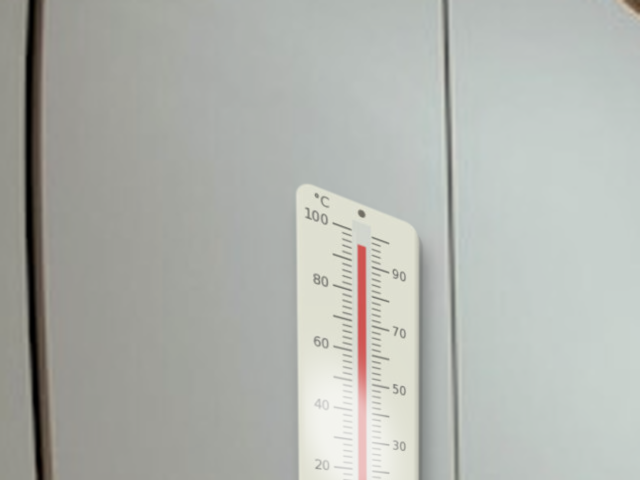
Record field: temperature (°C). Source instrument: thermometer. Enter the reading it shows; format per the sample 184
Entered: 96
